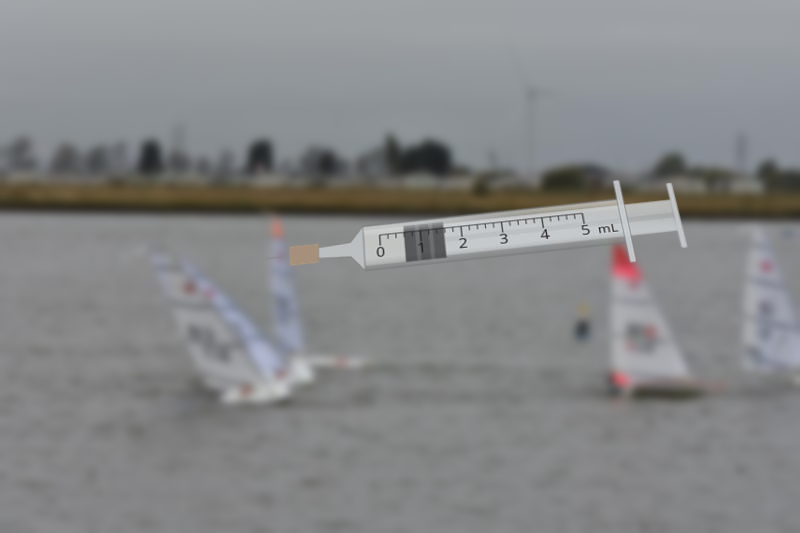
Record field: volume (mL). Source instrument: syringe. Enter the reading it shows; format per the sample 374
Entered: 0.6
